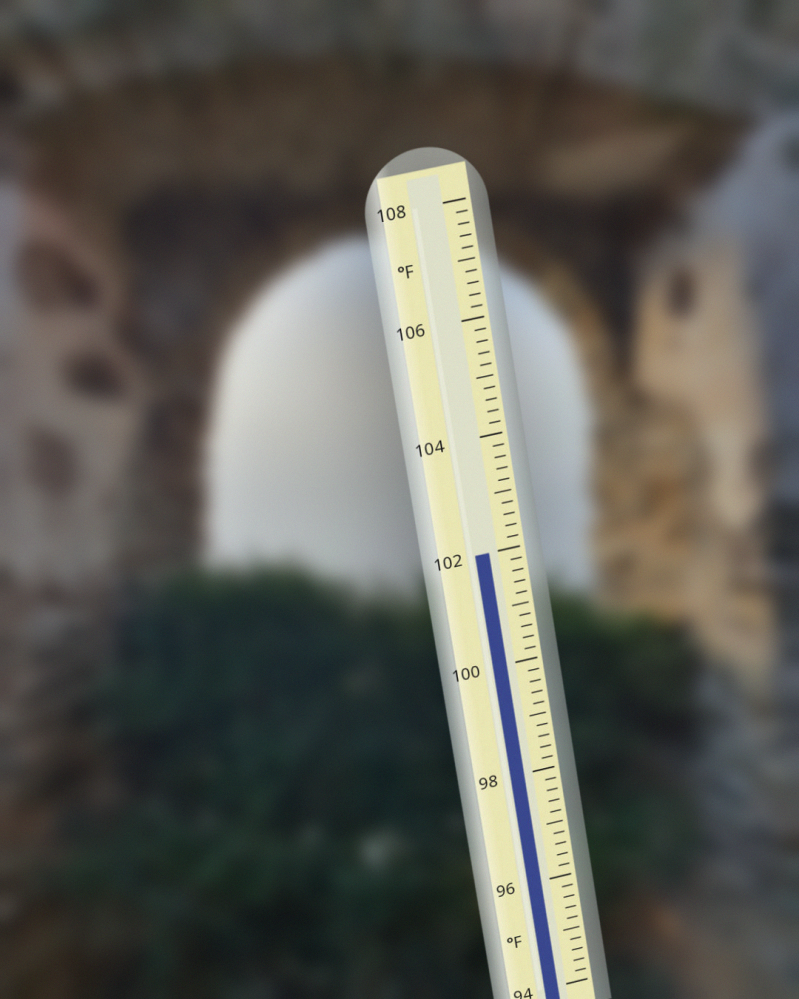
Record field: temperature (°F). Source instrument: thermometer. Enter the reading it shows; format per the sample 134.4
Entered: 102
